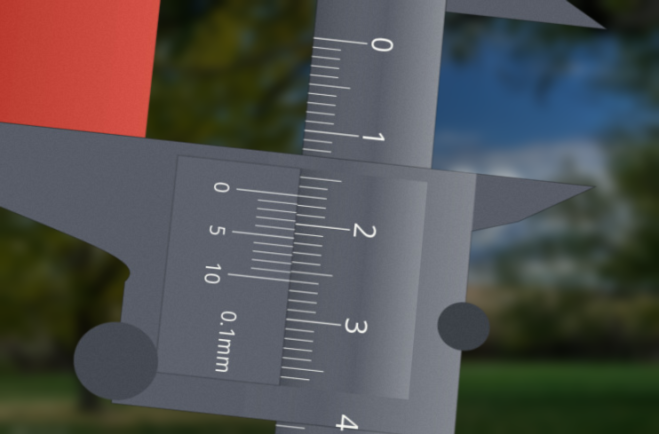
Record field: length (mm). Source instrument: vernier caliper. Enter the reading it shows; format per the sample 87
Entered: 17.0
